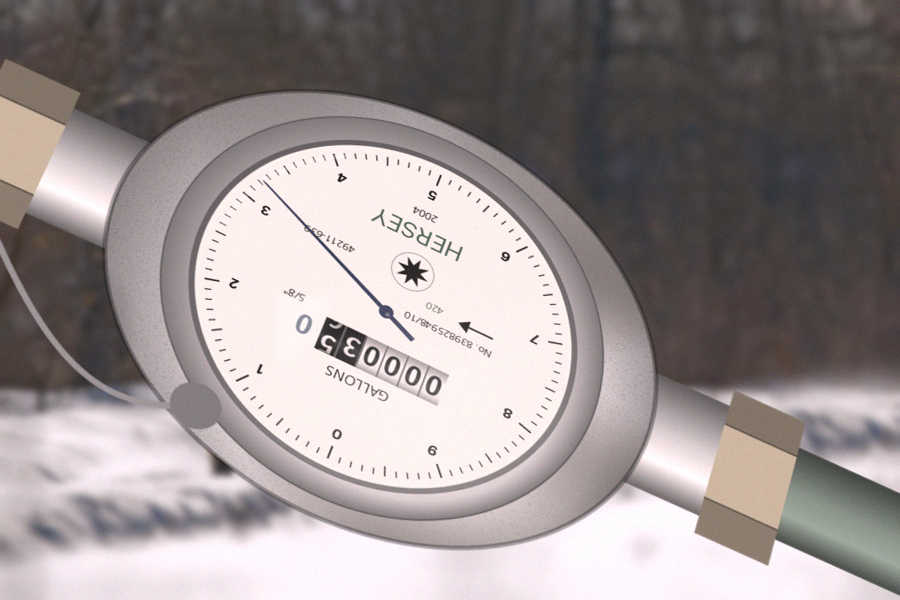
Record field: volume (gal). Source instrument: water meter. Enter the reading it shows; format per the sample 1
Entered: 353.2
